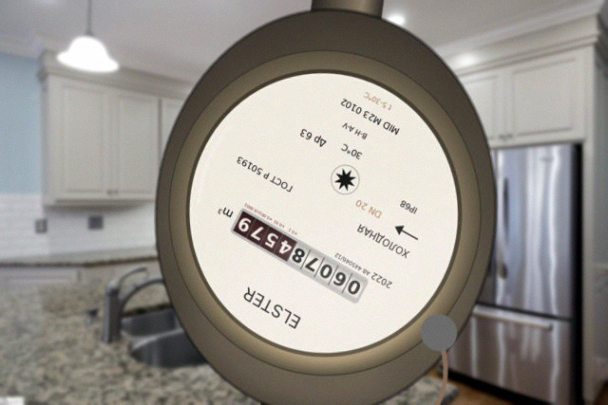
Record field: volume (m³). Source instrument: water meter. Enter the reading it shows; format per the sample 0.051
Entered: 6078.4579
